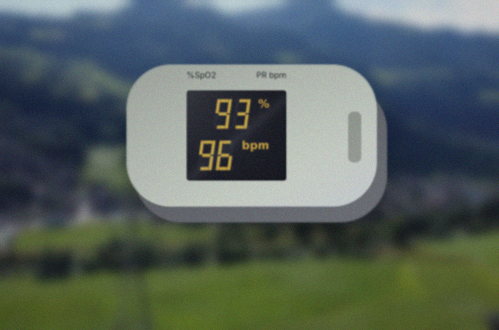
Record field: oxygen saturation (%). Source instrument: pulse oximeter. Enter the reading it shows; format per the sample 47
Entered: 93
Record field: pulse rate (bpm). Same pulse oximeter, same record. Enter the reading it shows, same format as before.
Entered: 96
